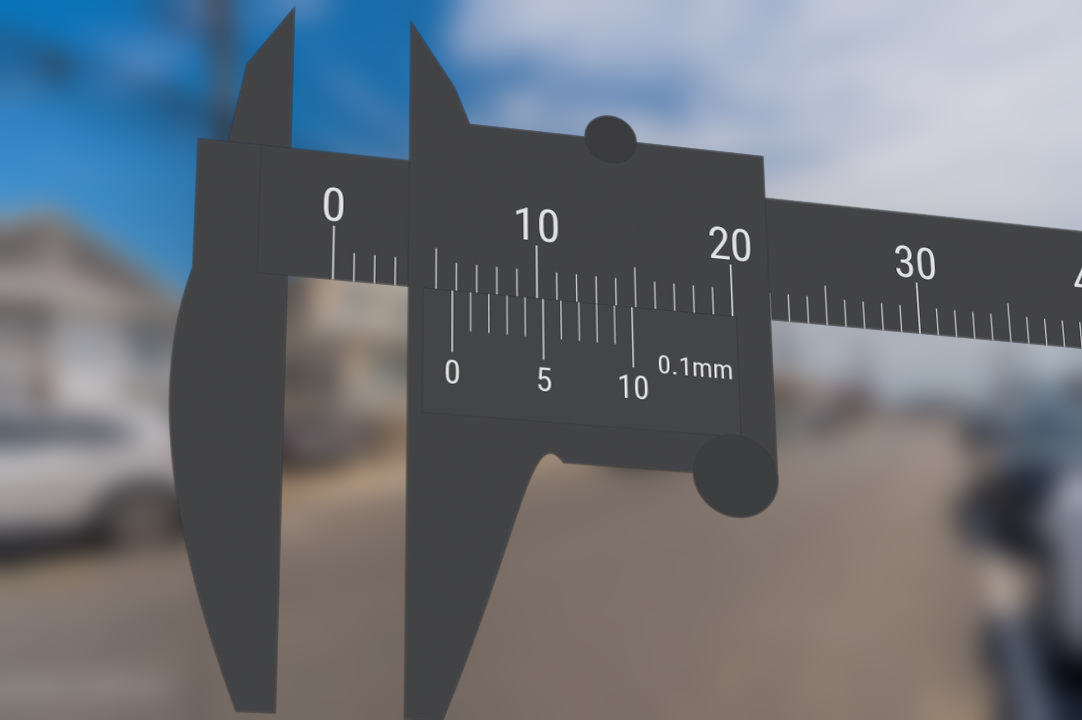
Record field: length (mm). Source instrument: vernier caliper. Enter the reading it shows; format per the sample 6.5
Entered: 5.8
